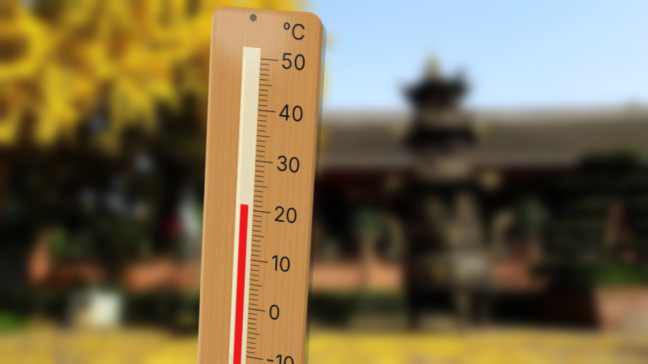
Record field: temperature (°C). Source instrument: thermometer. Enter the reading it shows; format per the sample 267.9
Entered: 21
